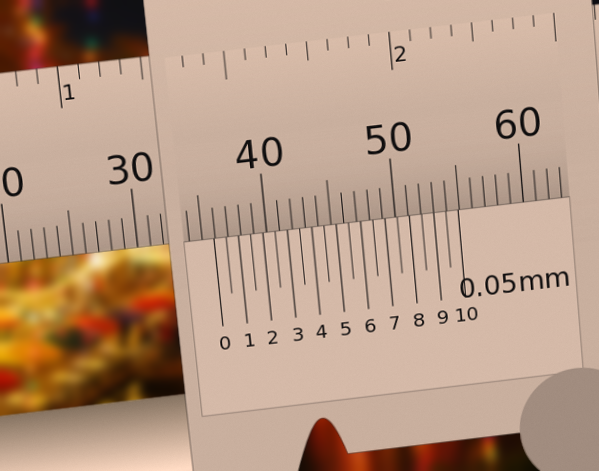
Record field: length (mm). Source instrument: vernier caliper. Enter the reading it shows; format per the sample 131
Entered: 35.9
